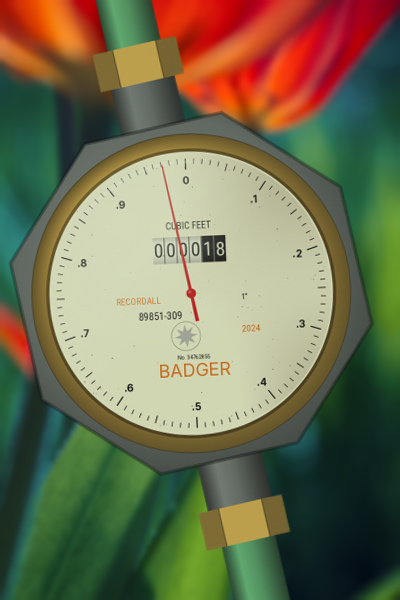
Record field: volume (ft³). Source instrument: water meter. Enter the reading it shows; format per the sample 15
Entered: 17.97
